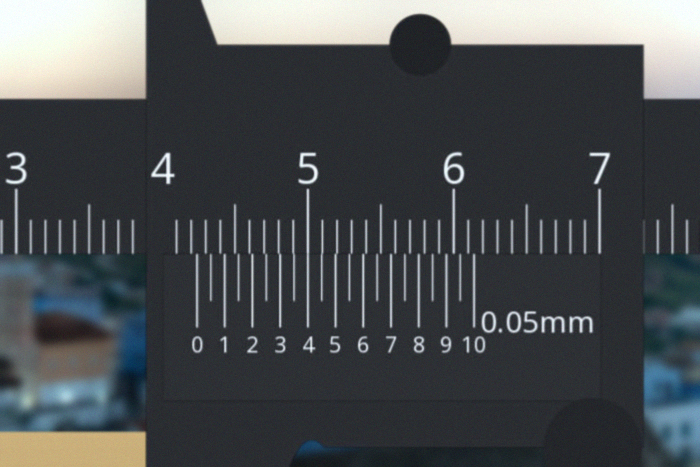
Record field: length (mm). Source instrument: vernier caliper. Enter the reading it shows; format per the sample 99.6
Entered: 42.4
